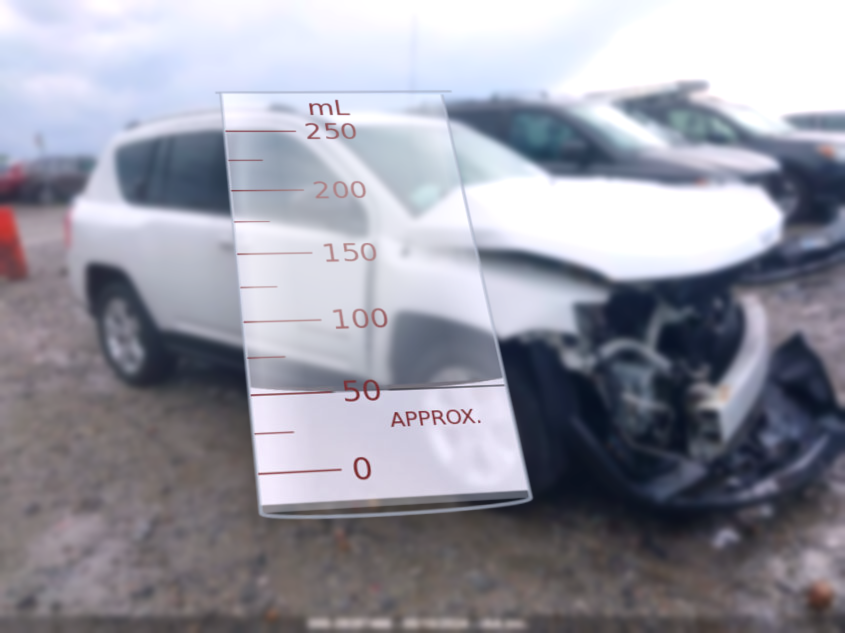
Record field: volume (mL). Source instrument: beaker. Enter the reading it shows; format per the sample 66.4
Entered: 50
